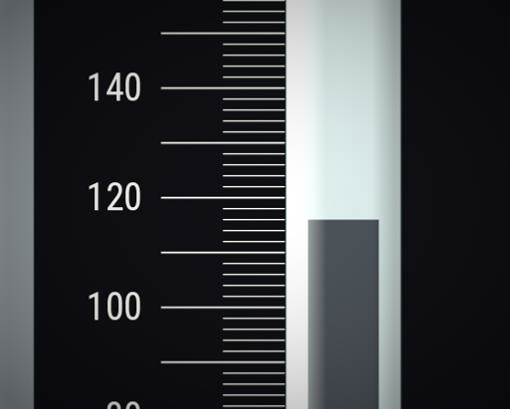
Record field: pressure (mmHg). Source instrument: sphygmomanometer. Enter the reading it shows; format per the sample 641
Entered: 116
